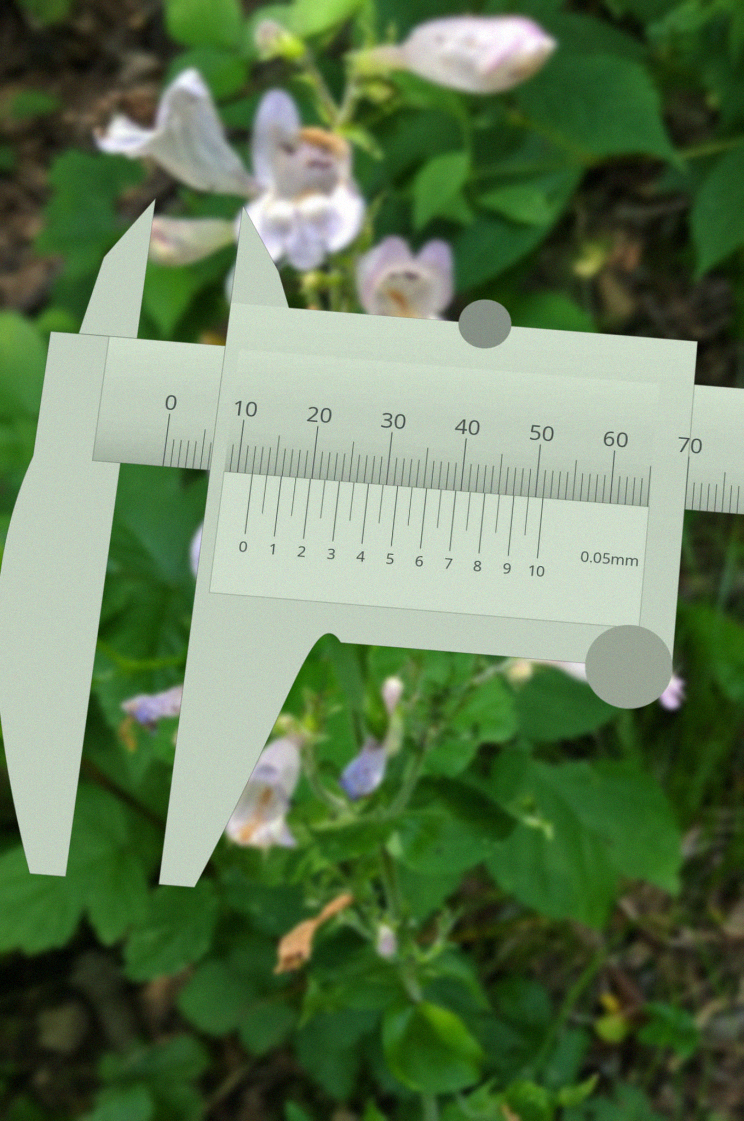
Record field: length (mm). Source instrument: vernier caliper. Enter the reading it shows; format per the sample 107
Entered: 12.0
